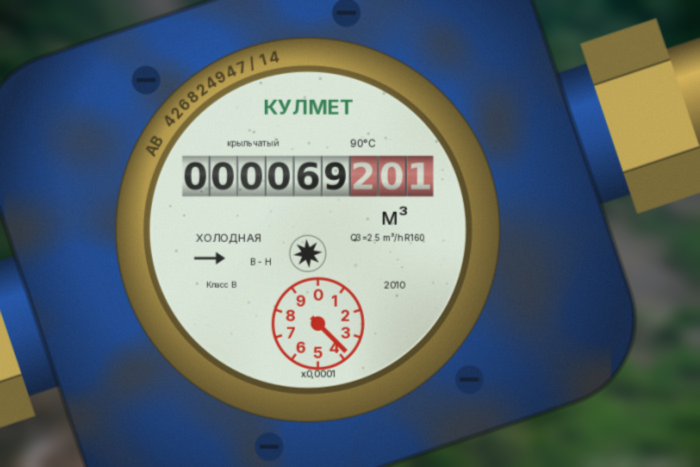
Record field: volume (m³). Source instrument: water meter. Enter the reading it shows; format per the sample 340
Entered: 69.2013
